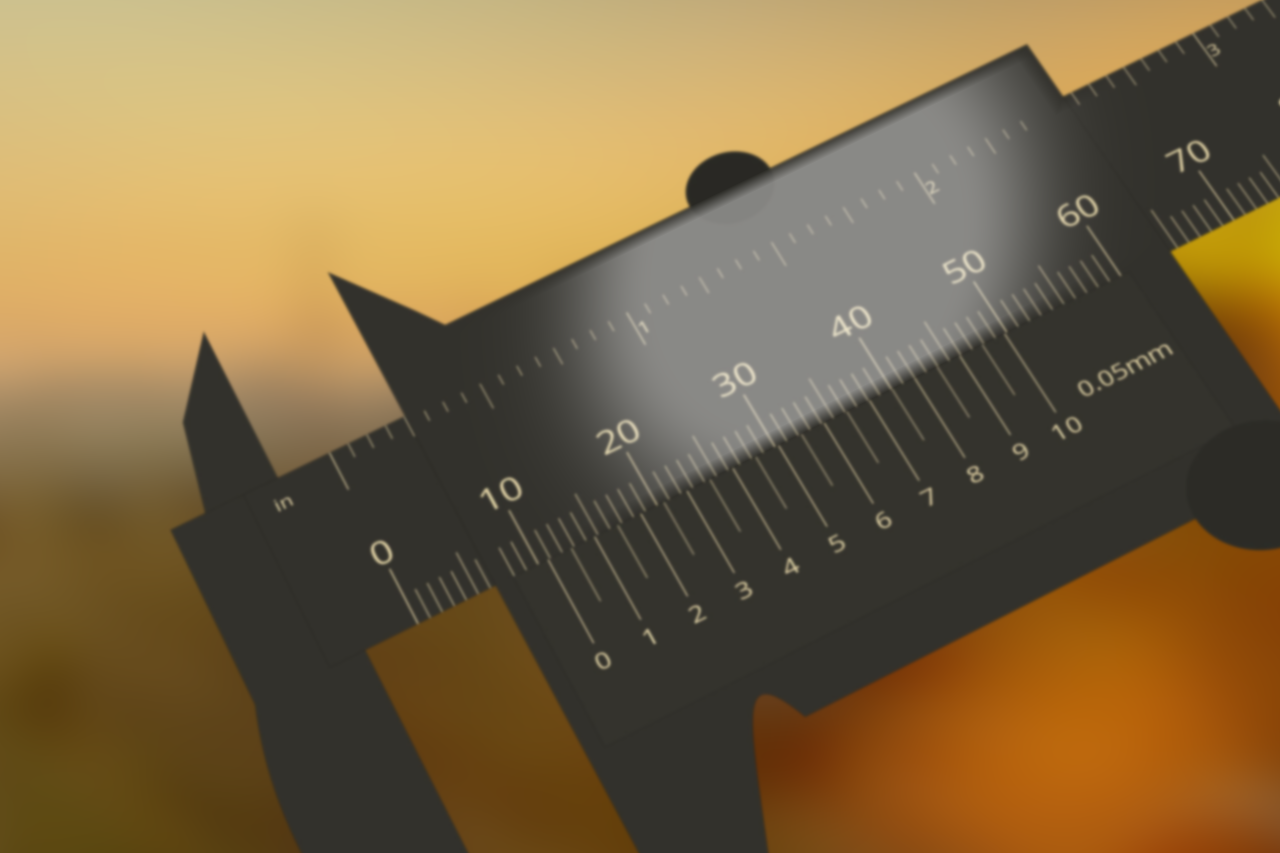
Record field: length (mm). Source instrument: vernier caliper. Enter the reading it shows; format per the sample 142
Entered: 10.8
